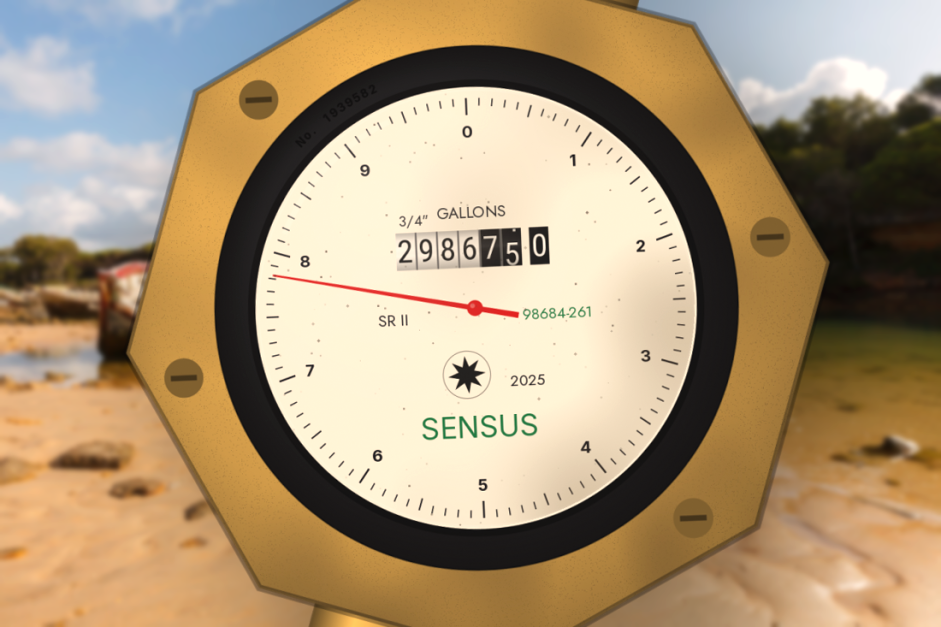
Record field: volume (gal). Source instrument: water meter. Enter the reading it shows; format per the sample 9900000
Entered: 2986747.8
